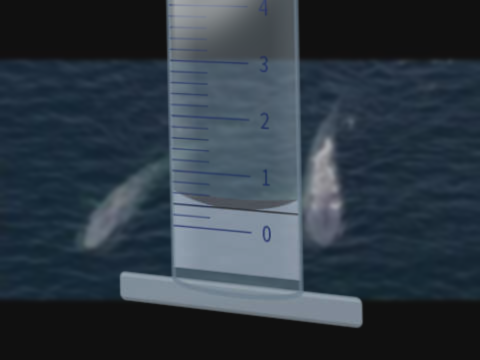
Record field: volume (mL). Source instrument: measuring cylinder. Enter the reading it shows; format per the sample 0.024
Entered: 0.4
